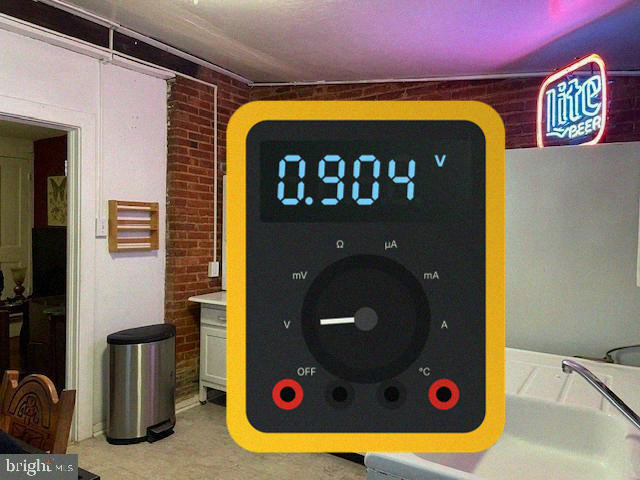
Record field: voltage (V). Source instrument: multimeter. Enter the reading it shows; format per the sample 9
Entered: 0.904
